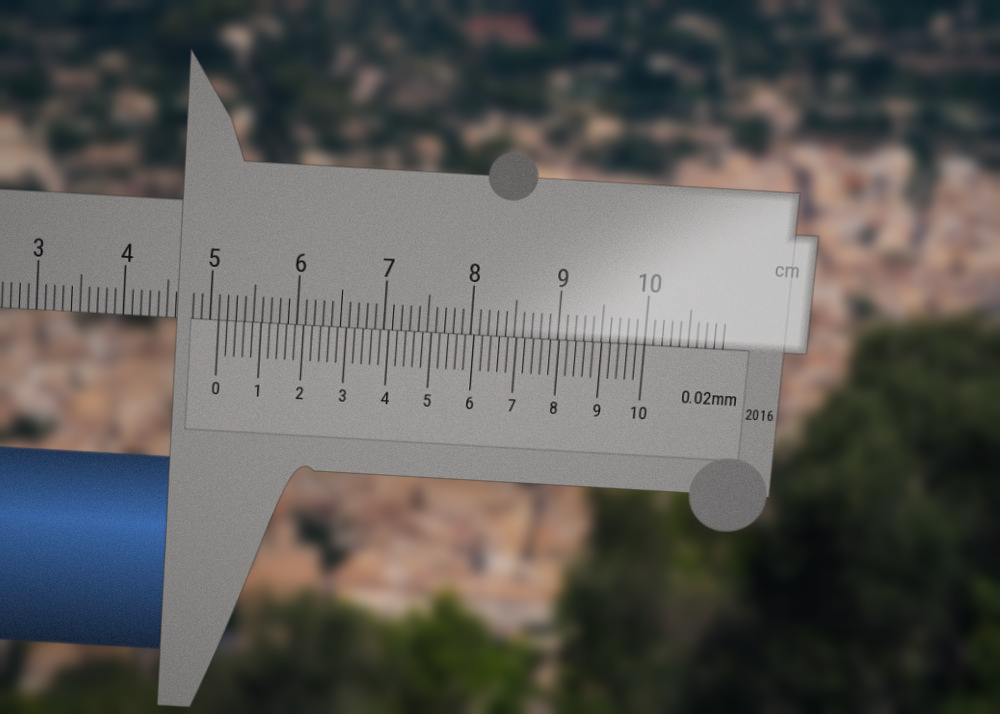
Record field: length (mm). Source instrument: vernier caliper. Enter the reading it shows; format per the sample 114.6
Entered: 51.0
